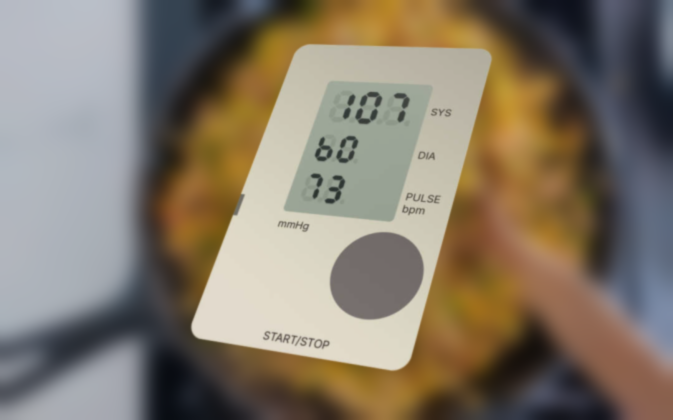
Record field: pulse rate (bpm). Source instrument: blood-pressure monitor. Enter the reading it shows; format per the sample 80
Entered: 73
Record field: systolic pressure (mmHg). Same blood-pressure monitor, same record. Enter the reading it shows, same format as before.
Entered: 107
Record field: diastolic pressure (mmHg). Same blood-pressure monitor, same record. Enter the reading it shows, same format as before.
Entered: 60
